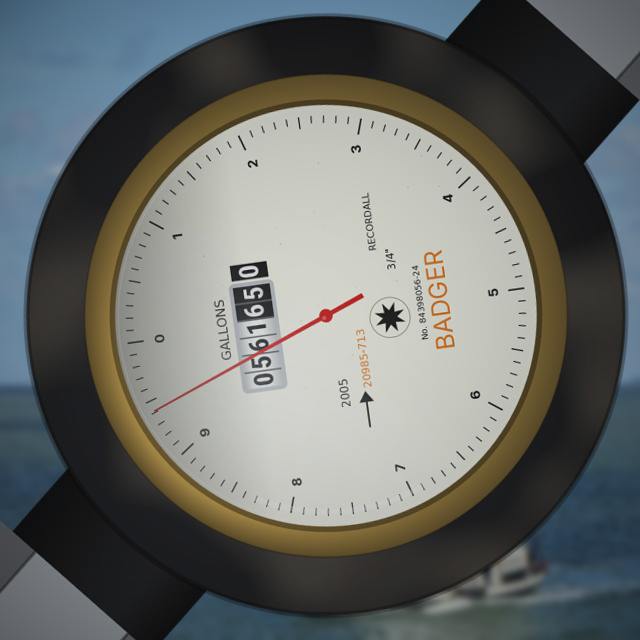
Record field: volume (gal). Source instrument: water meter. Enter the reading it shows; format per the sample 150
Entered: 561649.4
